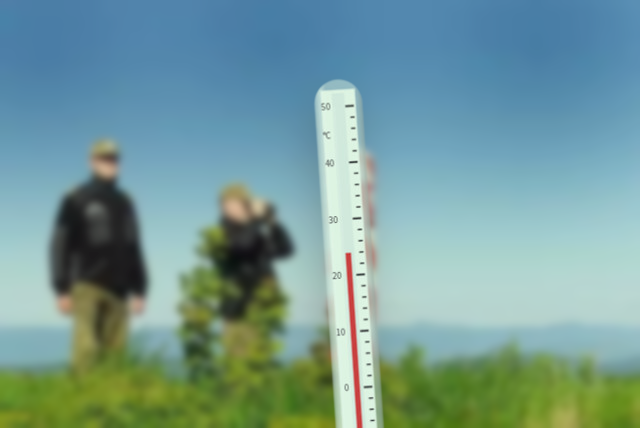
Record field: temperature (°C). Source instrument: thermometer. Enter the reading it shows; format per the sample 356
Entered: 24
